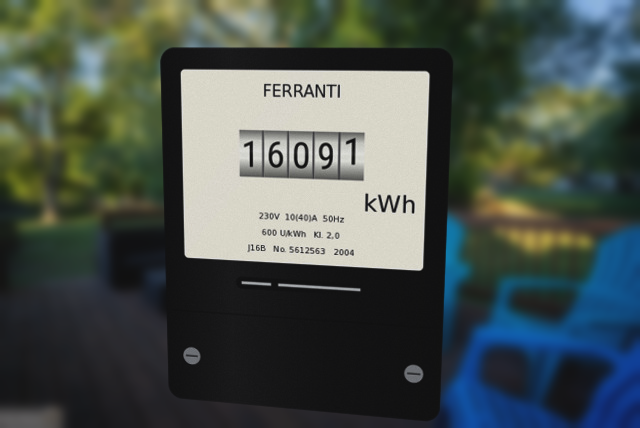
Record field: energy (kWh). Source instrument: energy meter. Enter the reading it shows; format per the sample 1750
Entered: 16091
